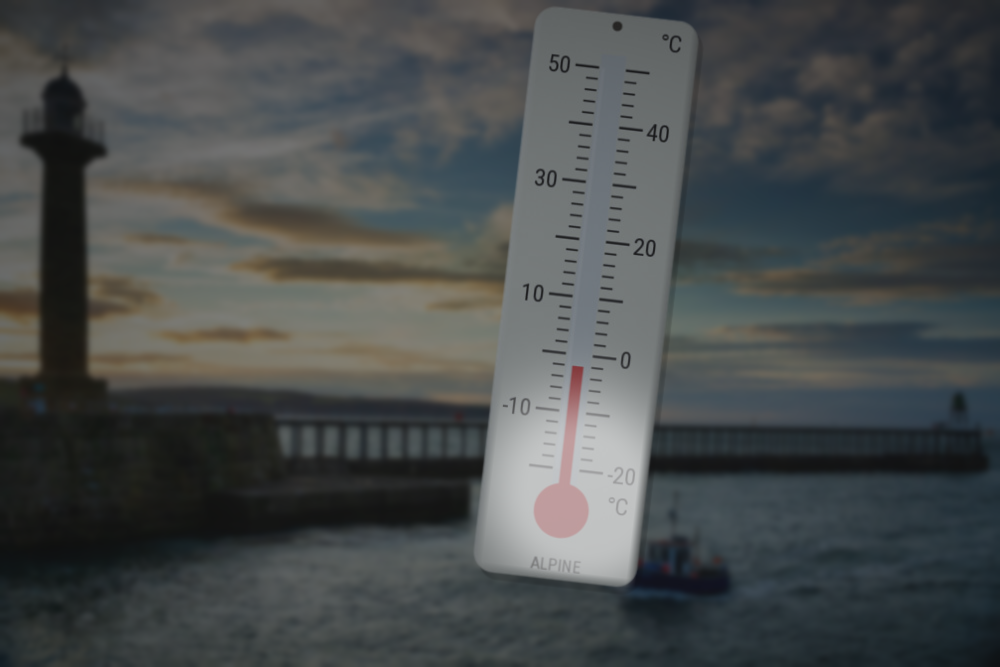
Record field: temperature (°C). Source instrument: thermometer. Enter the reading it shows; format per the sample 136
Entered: -2
